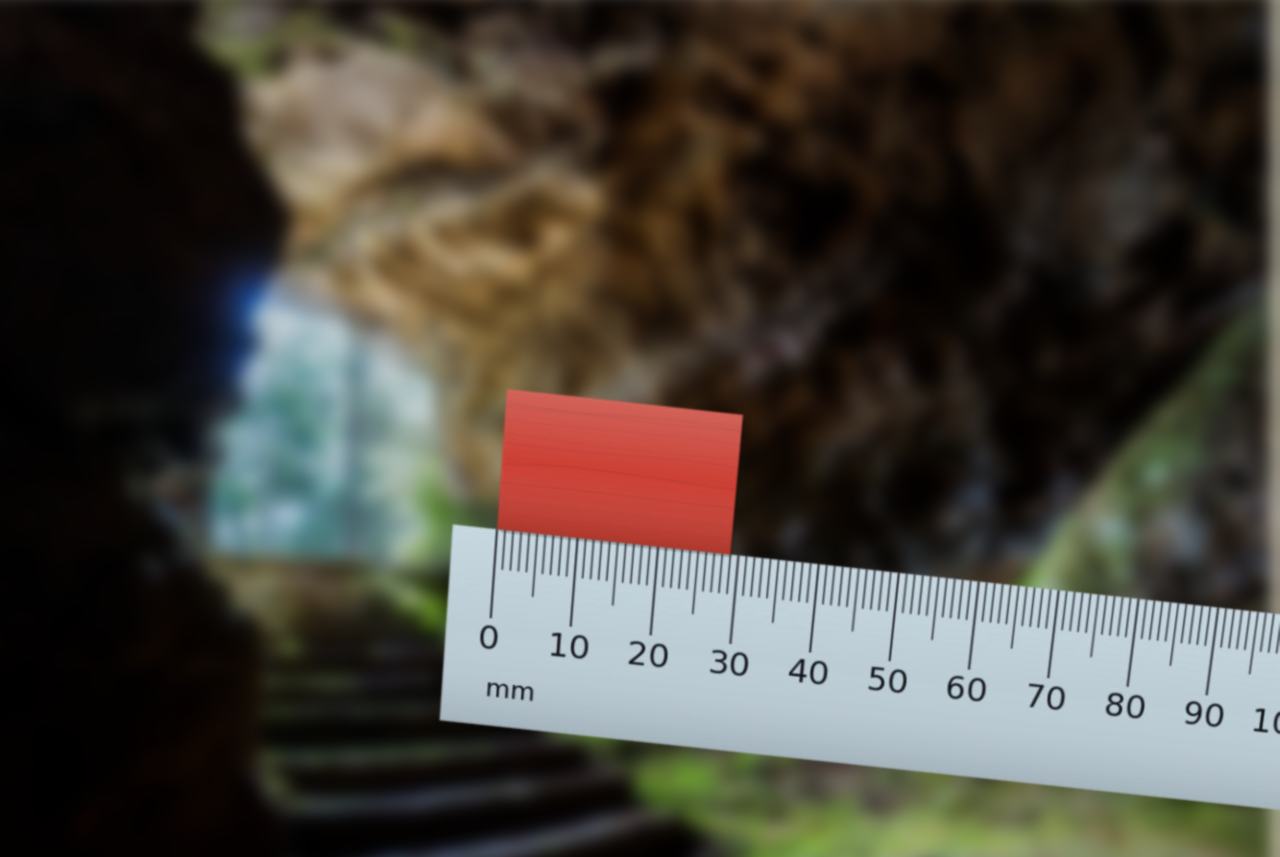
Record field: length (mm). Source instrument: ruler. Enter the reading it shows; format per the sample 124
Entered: 29
